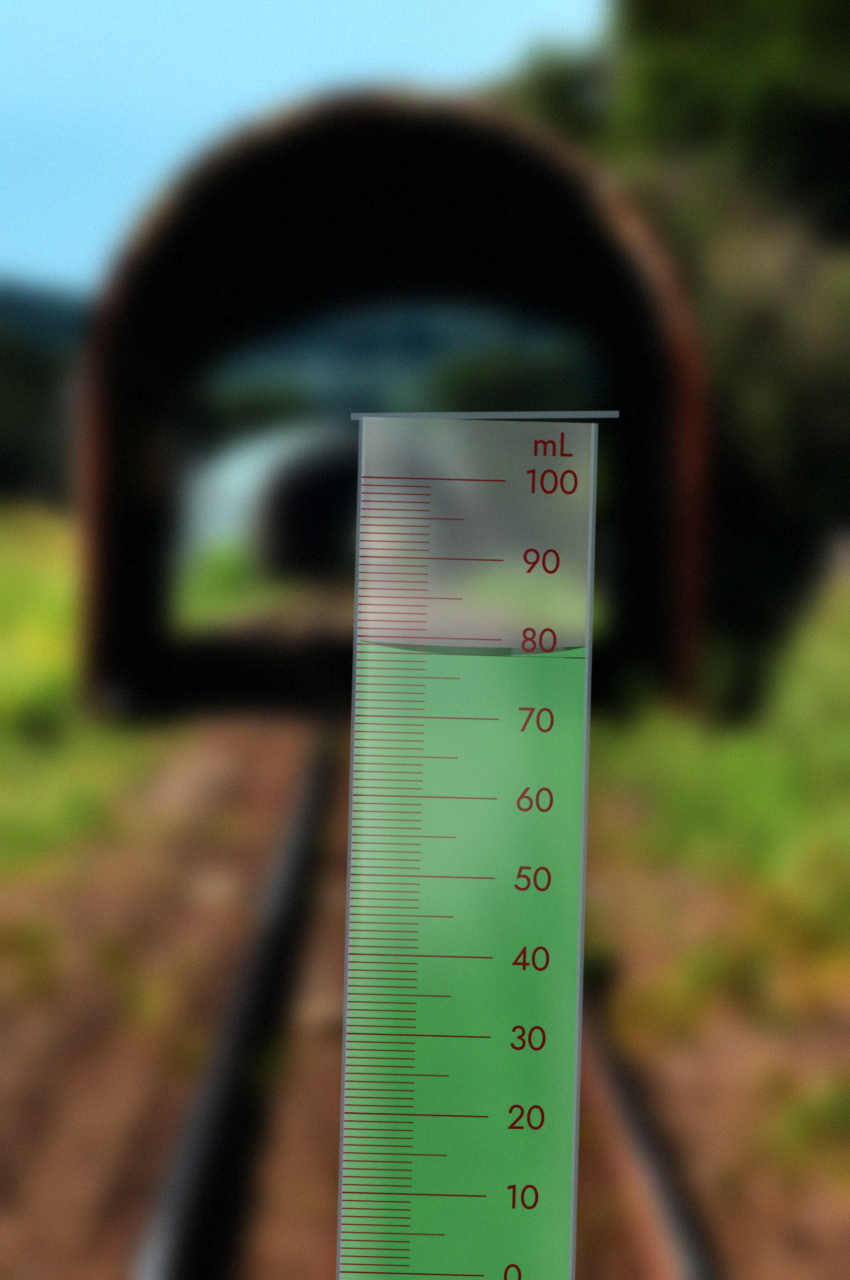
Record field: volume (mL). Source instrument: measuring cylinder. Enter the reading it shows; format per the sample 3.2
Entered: 78
